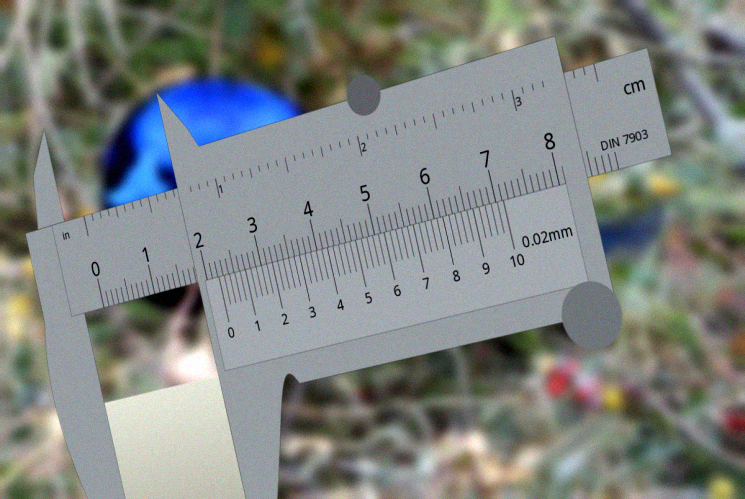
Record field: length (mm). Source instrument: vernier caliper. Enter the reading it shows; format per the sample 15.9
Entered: 22.2
